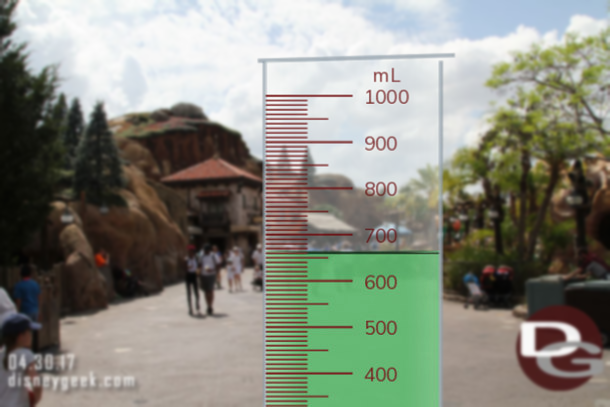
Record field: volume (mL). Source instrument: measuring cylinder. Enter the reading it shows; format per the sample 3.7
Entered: 660
